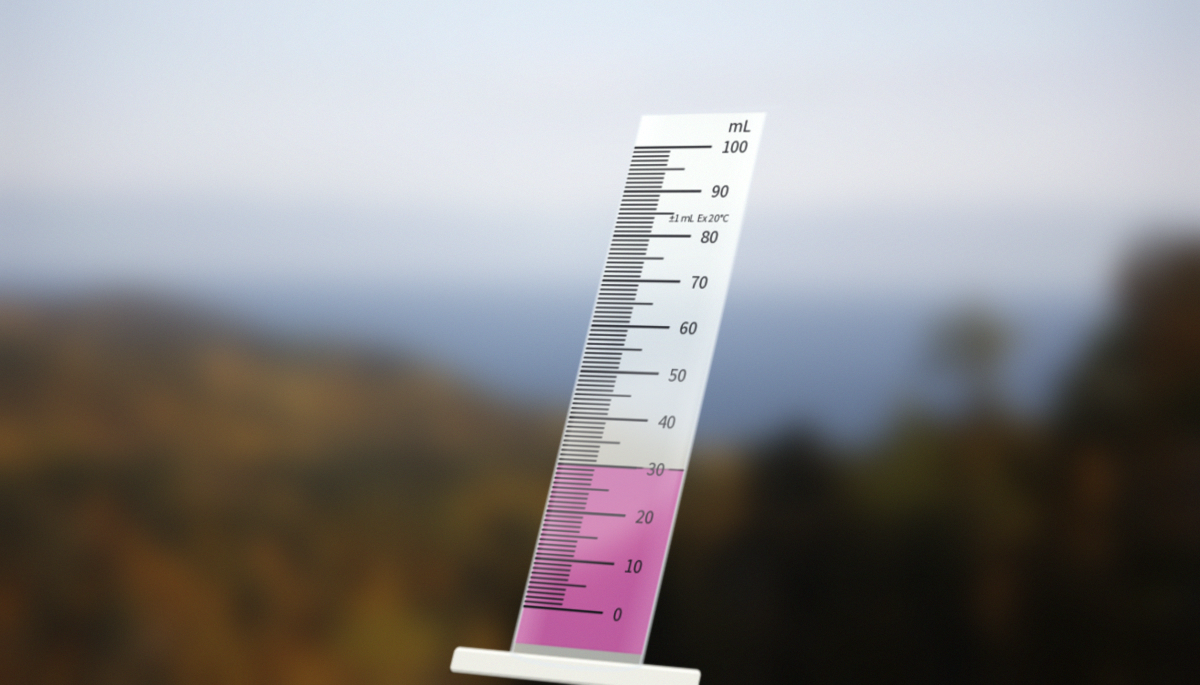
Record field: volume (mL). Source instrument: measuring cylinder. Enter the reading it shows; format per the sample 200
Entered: 30
